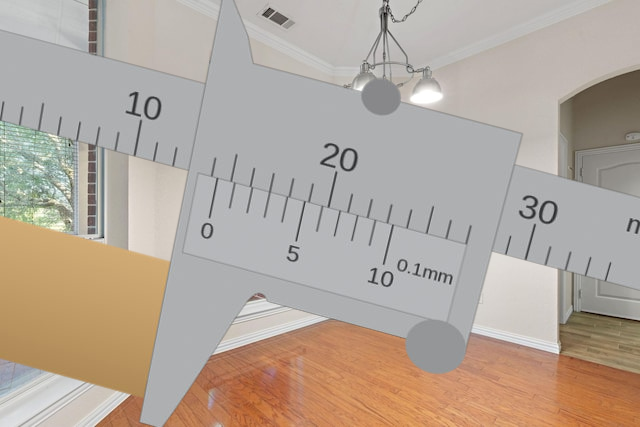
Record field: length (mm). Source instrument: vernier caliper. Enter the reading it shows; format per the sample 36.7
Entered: 14.3
